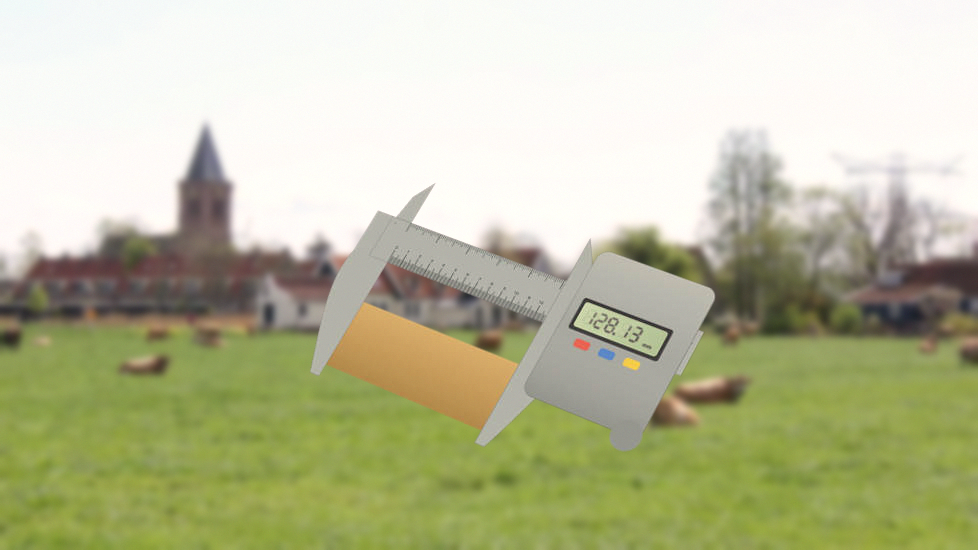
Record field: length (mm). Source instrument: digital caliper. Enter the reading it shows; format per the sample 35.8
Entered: 128.13
